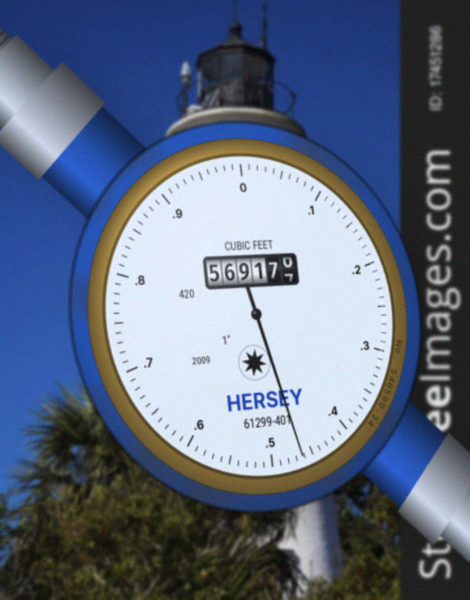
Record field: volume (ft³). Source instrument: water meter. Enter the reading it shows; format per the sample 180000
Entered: 569176.46
